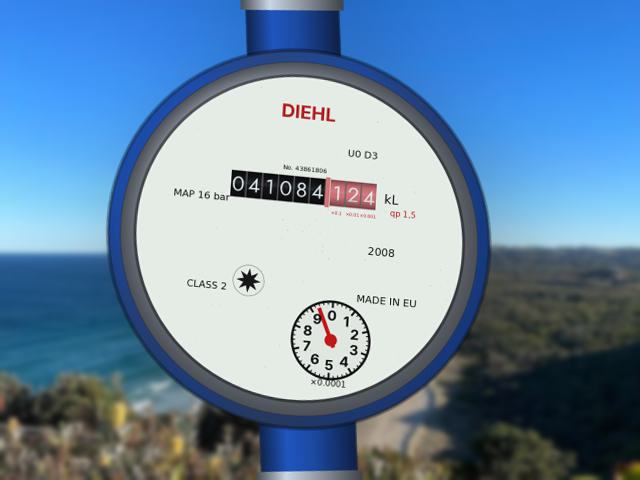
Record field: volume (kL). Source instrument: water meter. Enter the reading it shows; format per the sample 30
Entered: 41084.1239
